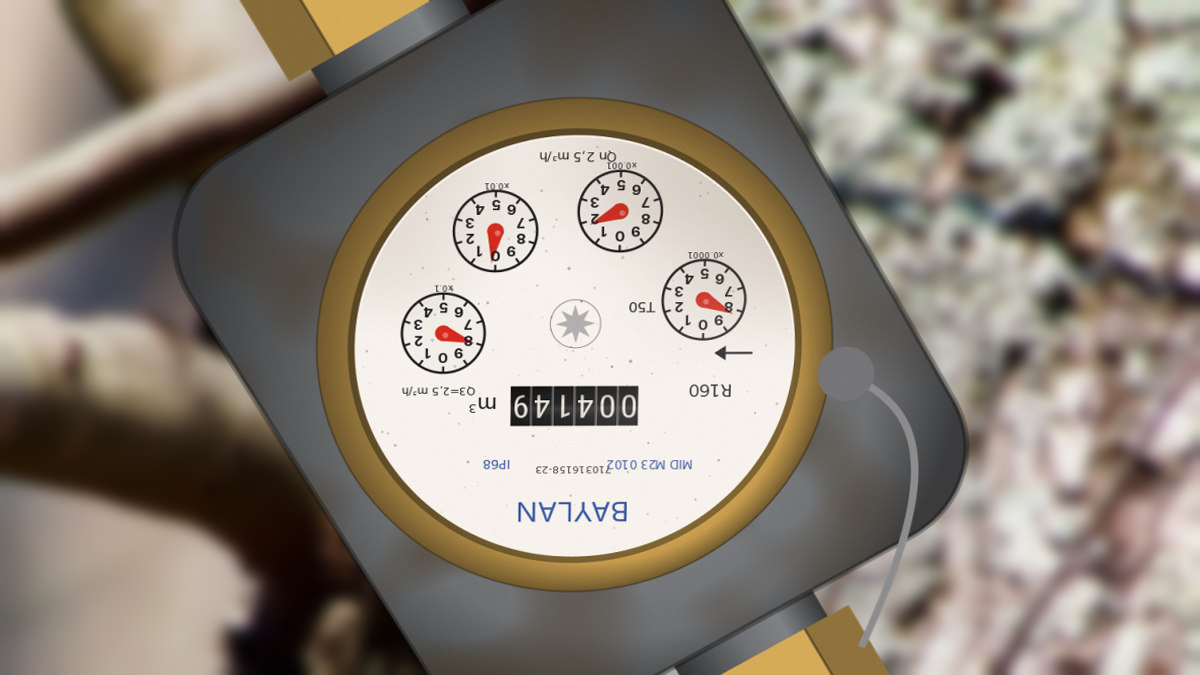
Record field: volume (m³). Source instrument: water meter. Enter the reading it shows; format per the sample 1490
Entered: 4149.8018
